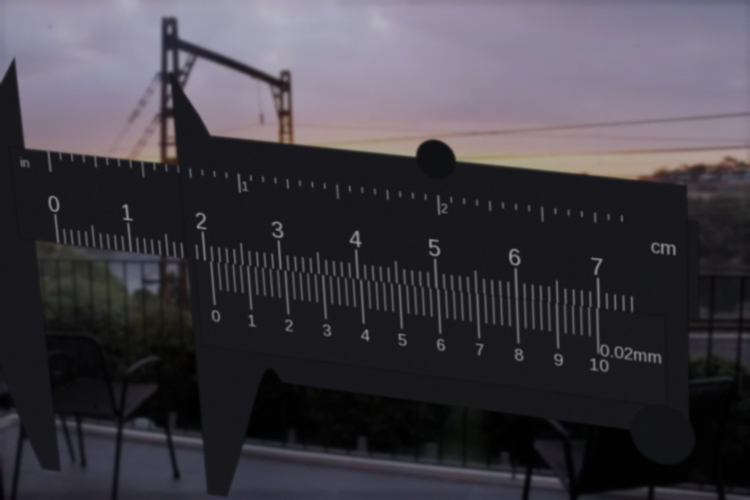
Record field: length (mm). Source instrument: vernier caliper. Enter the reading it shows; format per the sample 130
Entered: 20.8
